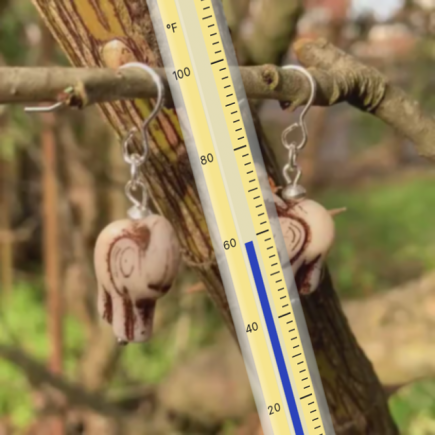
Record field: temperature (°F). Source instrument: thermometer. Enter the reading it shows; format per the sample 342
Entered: 59
